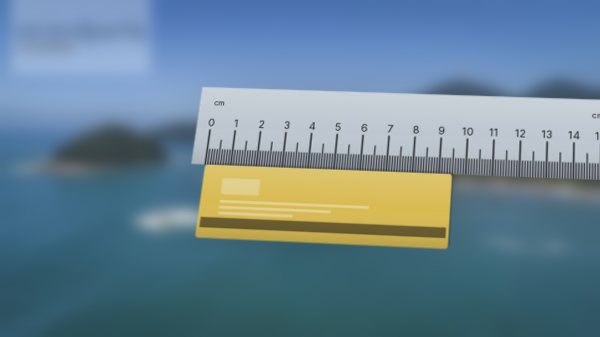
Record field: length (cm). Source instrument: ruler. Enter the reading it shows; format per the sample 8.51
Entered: 9.5
